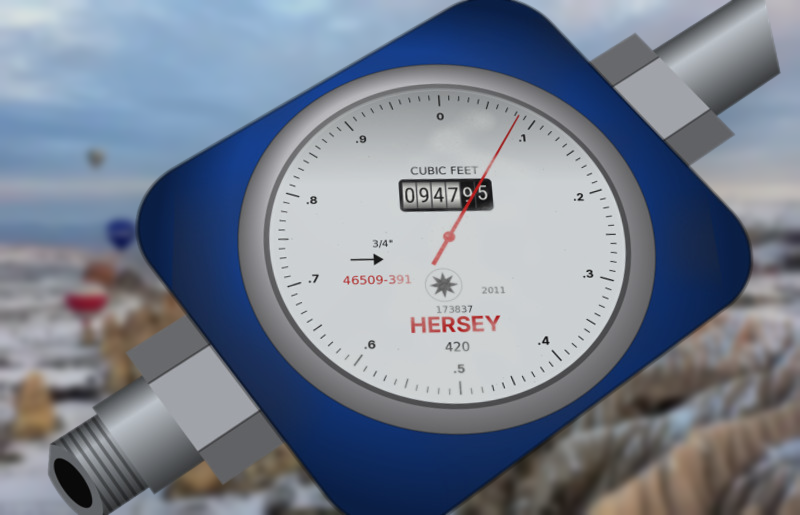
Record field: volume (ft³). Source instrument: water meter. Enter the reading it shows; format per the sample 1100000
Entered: 94795.08
